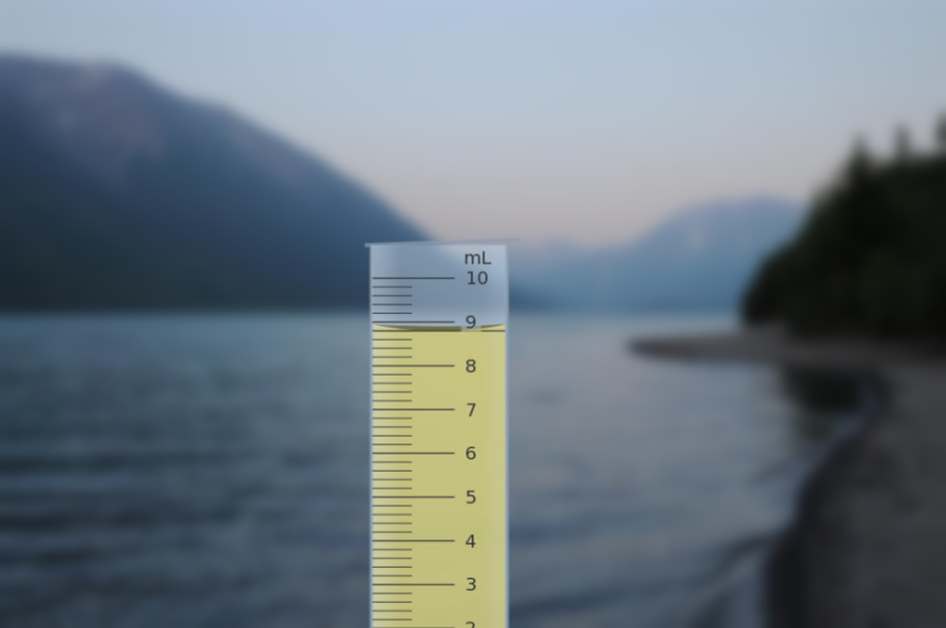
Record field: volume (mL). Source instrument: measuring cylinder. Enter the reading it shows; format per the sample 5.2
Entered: 8.8
